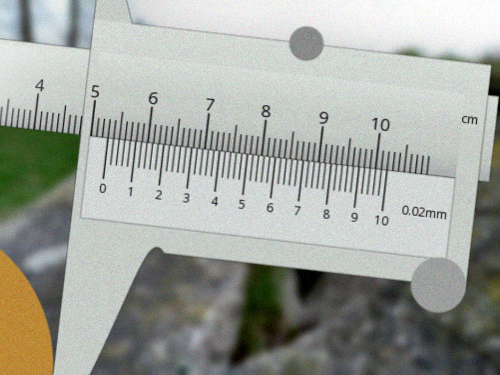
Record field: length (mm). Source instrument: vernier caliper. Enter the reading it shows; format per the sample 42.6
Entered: 53.0
